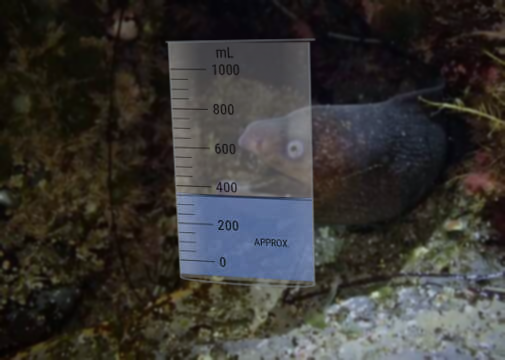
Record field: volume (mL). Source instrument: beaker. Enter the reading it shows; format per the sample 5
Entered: 350
